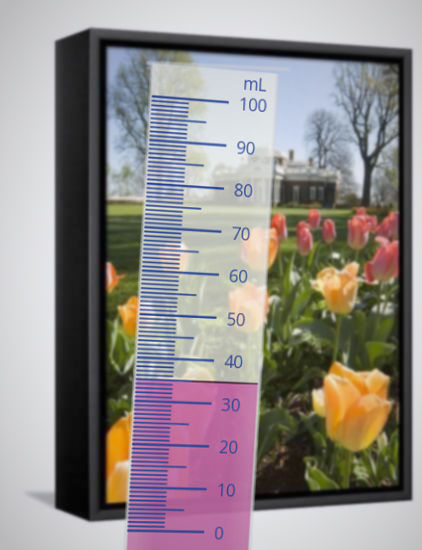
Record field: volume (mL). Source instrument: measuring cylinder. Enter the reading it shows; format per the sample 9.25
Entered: 35
